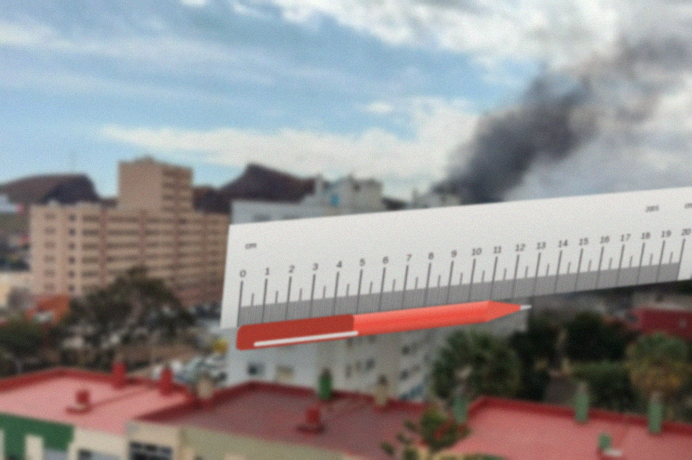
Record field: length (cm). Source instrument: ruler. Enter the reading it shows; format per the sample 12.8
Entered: 13
